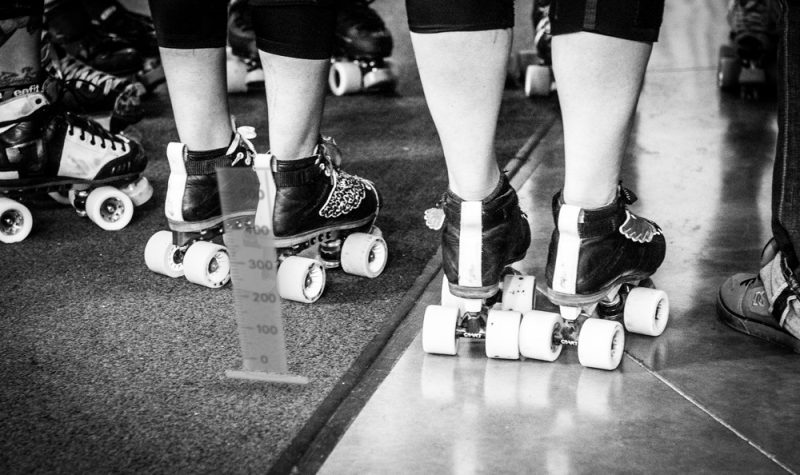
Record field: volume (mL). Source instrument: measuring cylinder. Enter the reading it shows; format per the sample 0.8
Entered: 400
